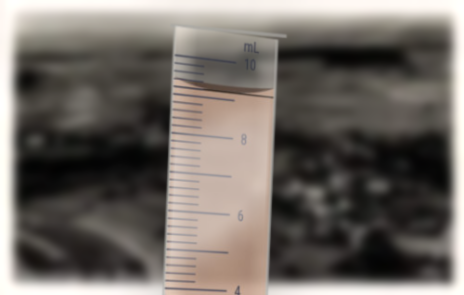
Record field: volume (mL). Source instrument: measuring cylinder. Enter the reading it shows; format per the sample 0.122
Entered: 9.2
